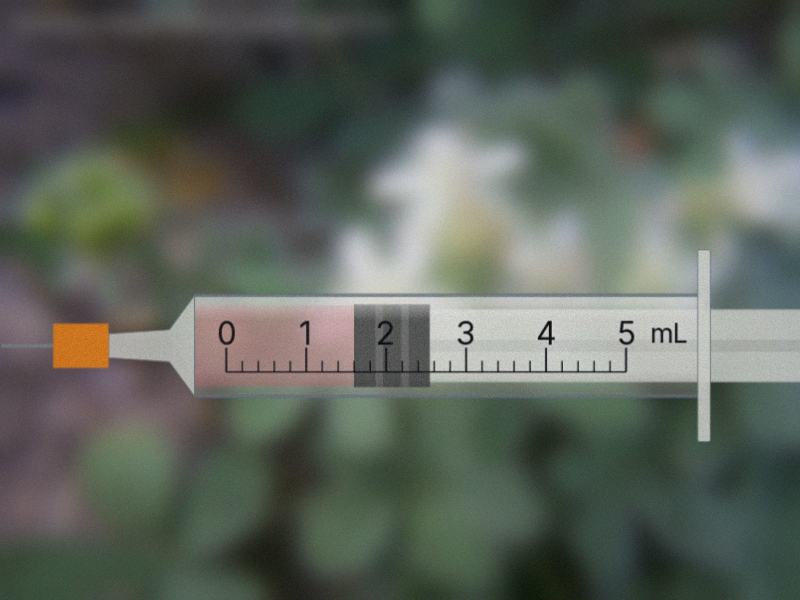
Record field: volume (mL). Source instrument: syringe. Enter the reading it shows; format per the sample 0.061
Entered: 1.6
